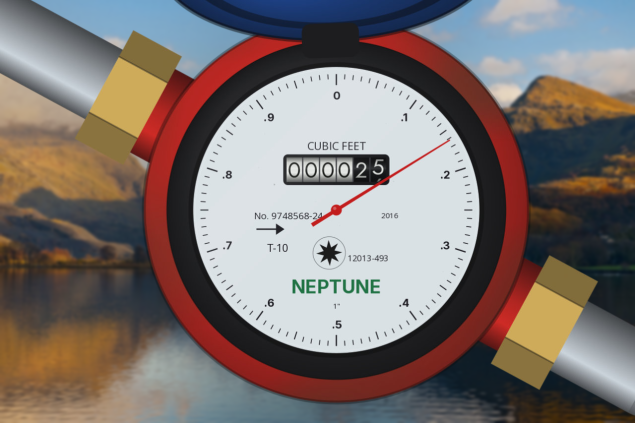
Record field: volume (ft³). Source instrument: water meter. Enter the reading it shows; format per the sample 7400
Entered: 25.16
